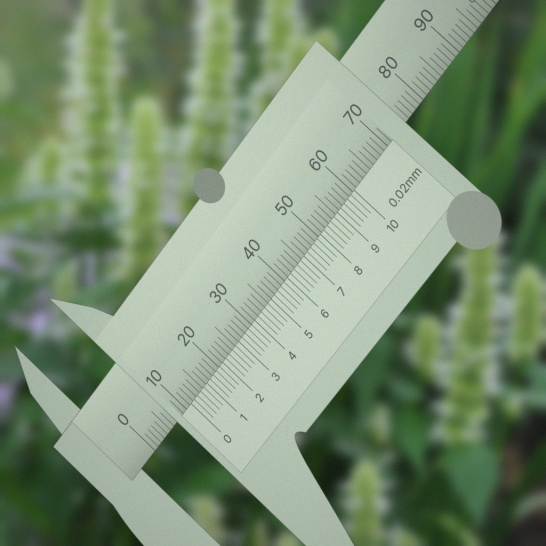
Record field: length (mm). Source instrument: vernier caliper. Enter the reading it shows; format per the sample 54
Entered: 11.4
